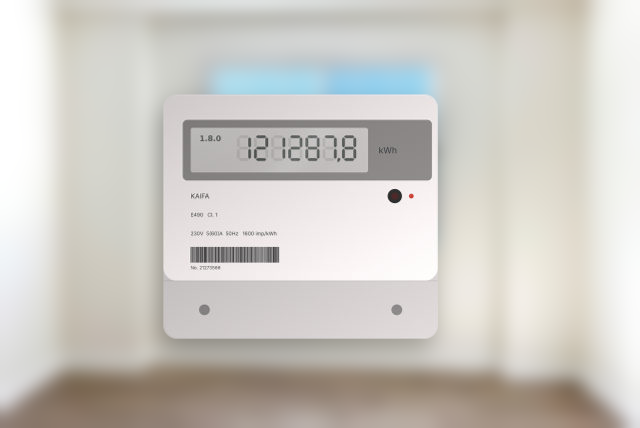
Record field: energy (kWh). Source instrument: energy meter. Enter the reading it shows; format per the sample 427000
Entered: 121287.8
